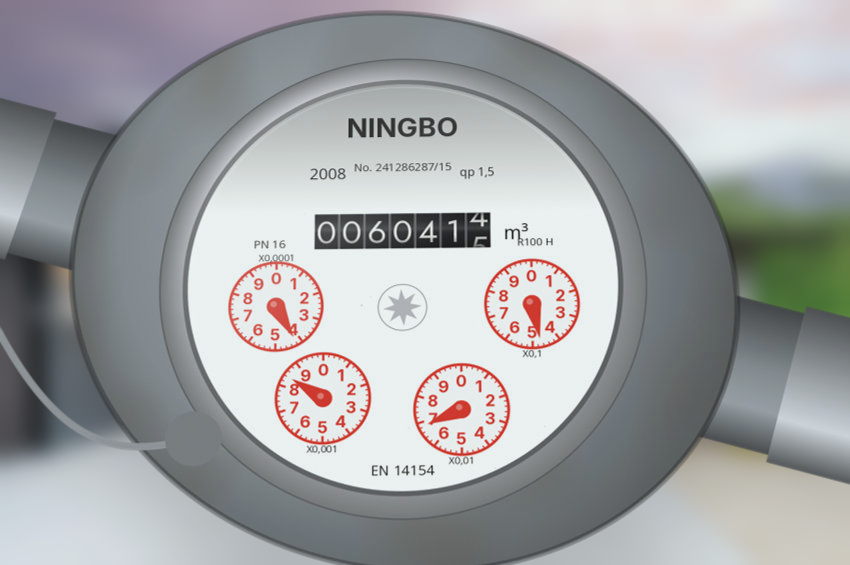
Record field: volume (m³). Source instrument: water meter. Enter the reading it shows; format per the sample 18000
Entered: 60414.4684
